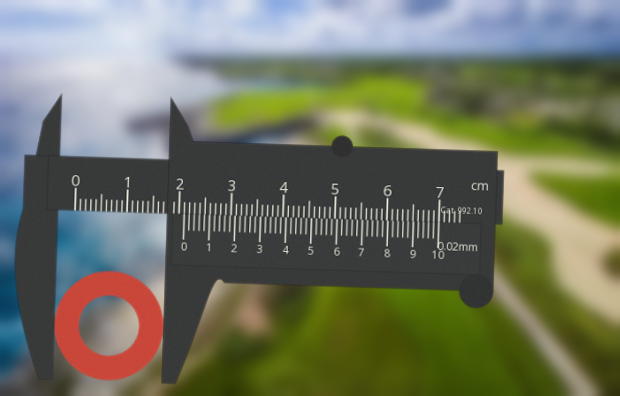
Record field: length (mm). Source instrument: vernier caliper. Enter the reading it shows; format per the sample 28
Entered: 21.0
